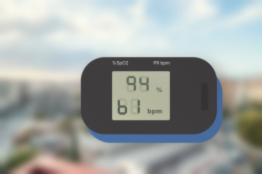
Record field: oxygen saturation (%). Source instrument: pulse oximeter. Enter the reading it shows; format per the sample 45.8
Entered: 94
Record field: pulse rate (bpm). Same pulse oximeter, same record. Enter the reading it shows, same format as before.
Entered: 61
